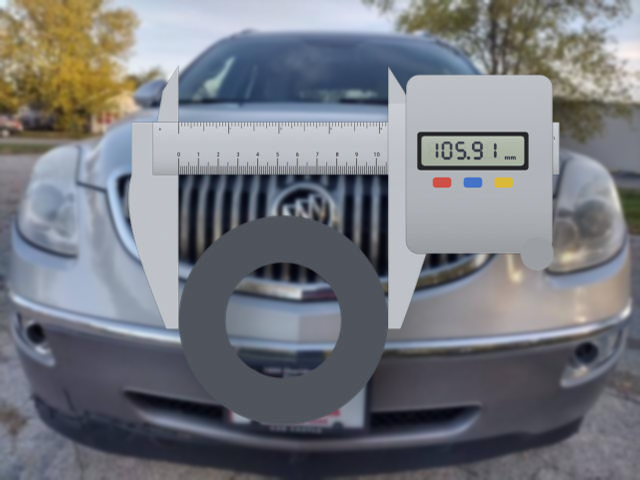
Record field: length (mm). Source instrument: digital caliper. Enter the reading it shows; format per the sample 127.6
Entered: 105.91
